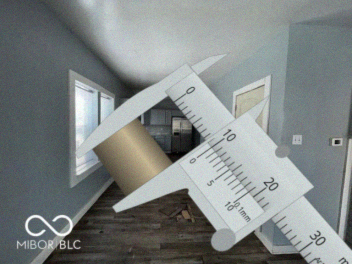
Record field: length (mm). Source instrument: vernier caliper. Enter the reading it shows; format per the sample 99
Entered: 10.0
